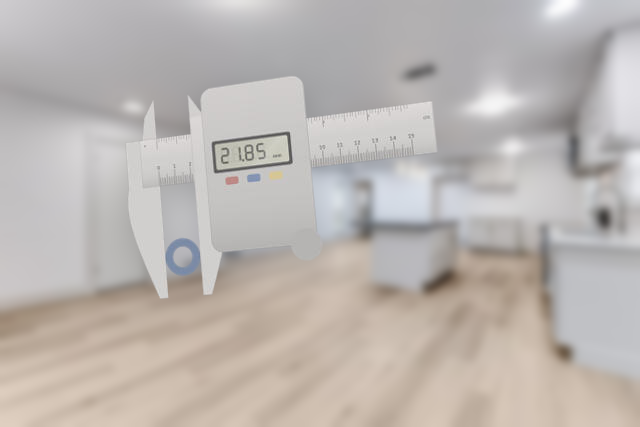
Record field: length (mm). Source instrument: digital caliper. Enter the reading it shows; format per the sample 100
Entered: 21.85
